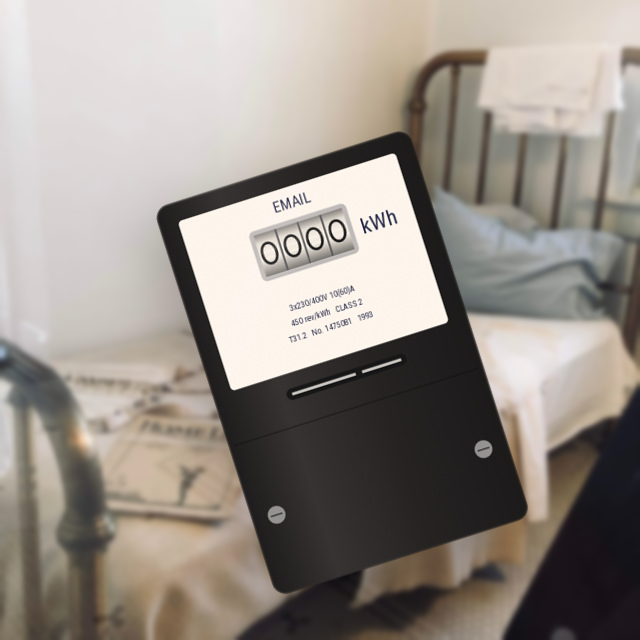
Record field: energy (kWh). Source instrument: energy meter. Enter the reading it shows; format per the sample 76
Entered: 0
